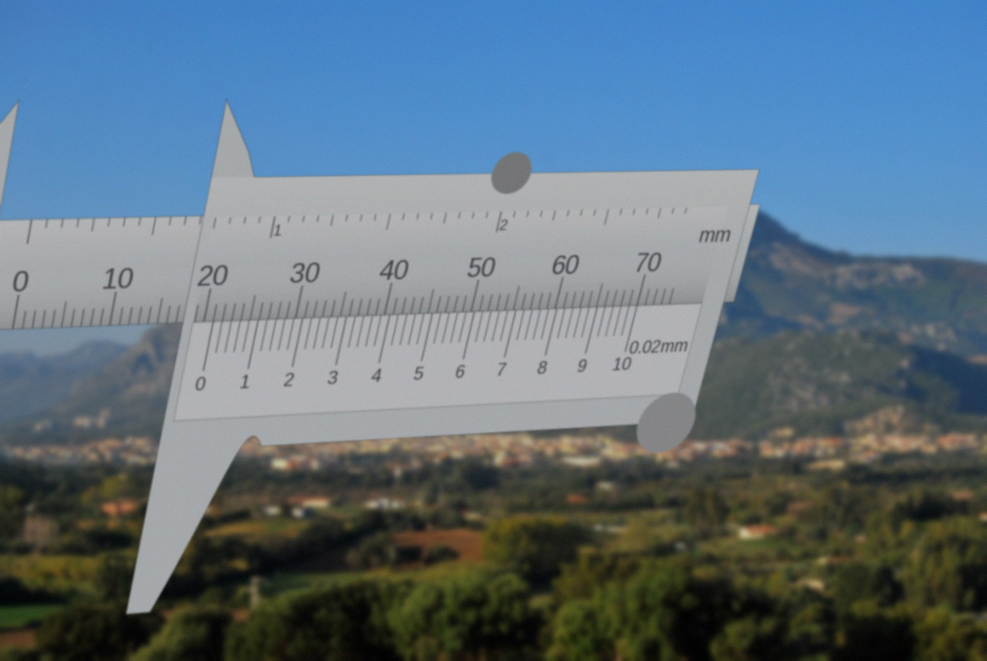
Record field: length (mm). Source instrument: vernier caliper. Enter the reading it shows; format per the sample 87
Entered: 21.0
